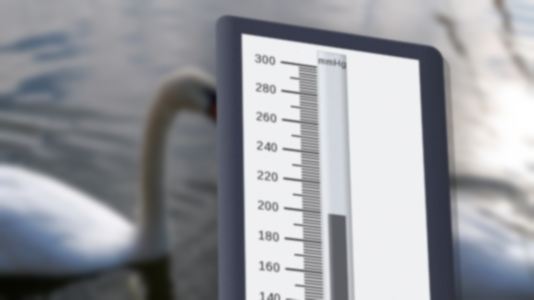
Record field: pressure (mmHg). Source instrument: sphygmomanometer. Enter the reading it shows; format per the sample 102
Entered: 200
